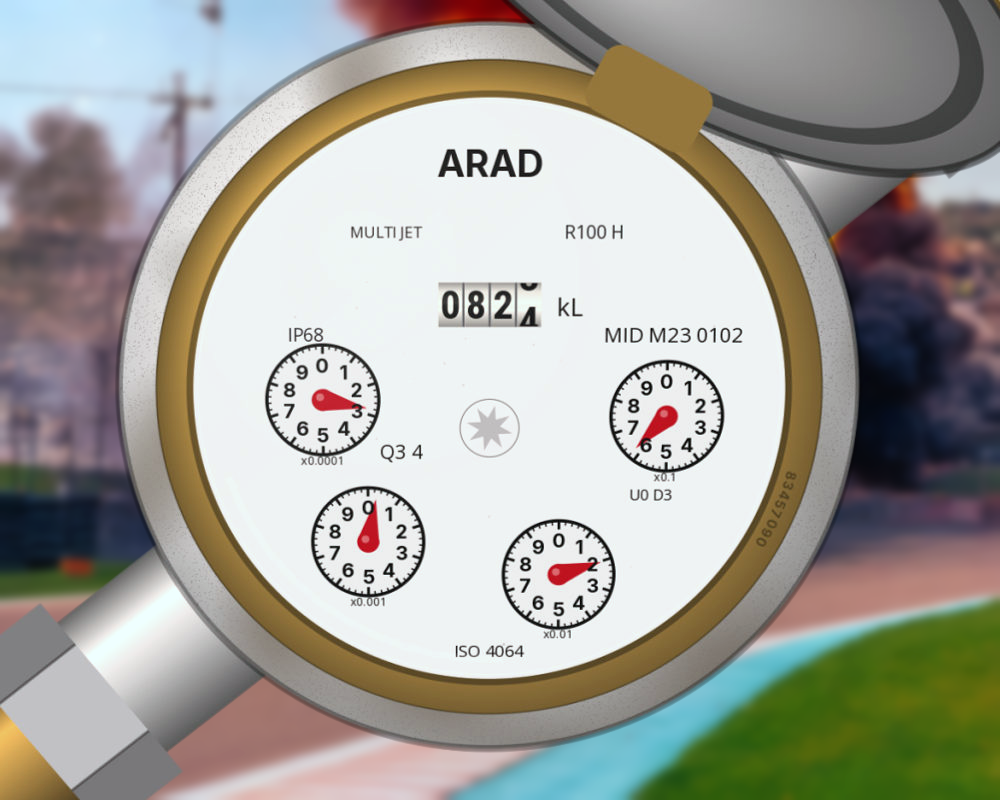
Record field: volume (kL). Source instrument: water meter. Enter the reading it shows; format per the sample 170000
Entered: 823.6202
